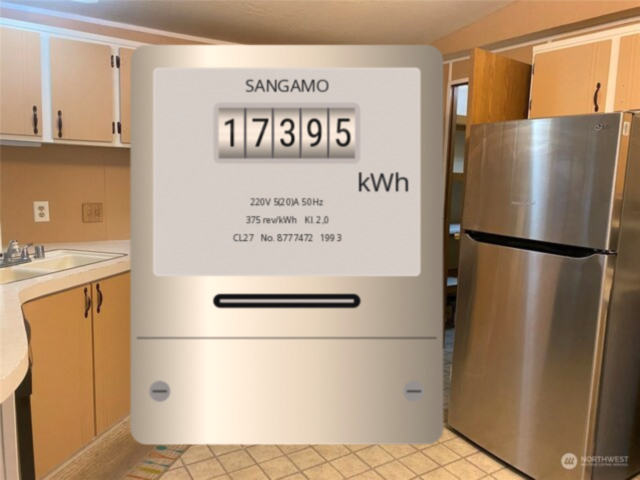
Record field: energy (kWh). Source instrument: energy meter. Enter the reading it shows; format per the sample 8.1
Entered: 17395
